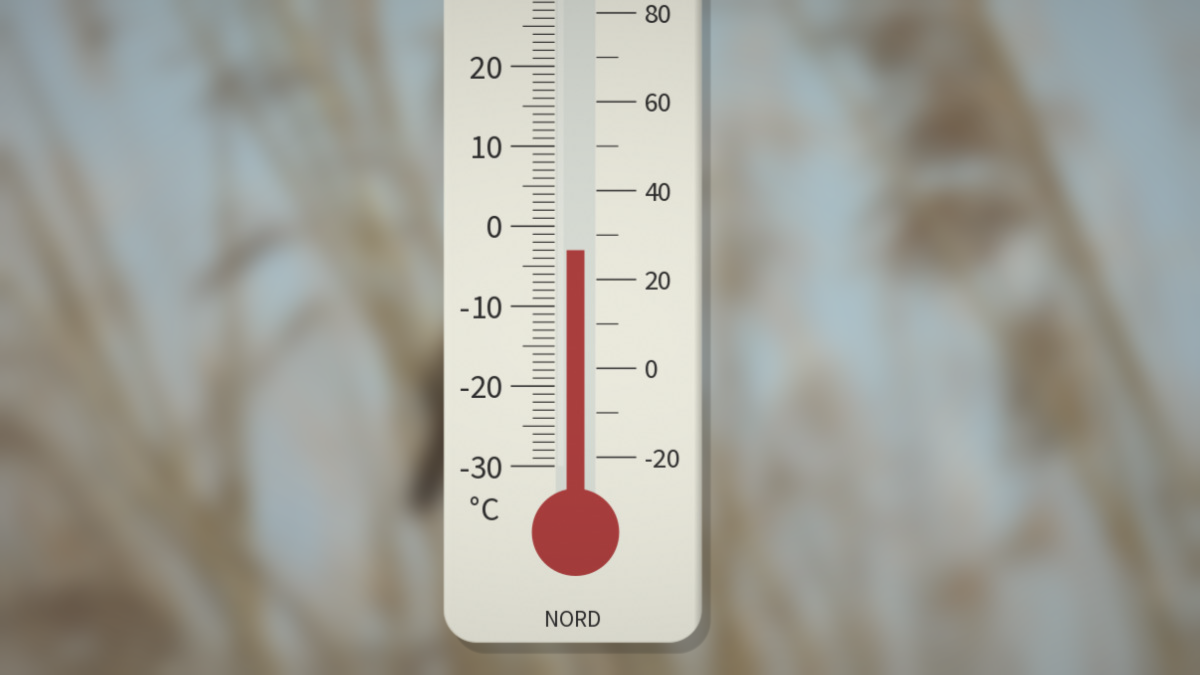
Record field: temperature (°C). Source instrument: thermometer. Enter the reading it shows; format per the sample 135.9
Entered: -3
